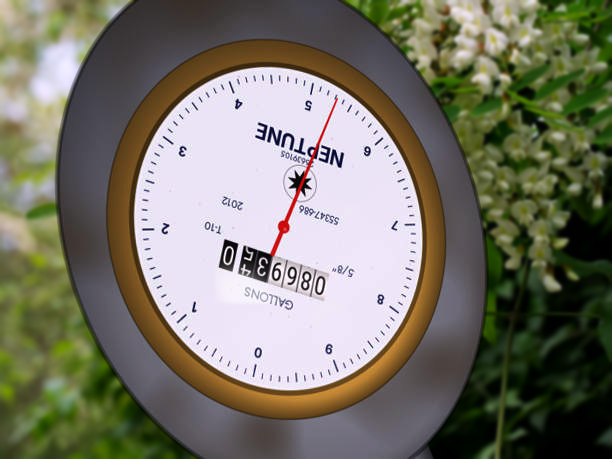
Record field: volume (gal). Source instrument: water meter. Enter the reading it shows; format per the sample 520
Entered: 869345.3
